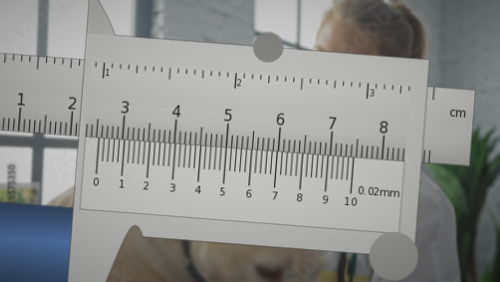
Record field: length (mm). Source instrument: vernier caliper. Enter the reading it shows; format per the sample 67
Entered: 25.5
